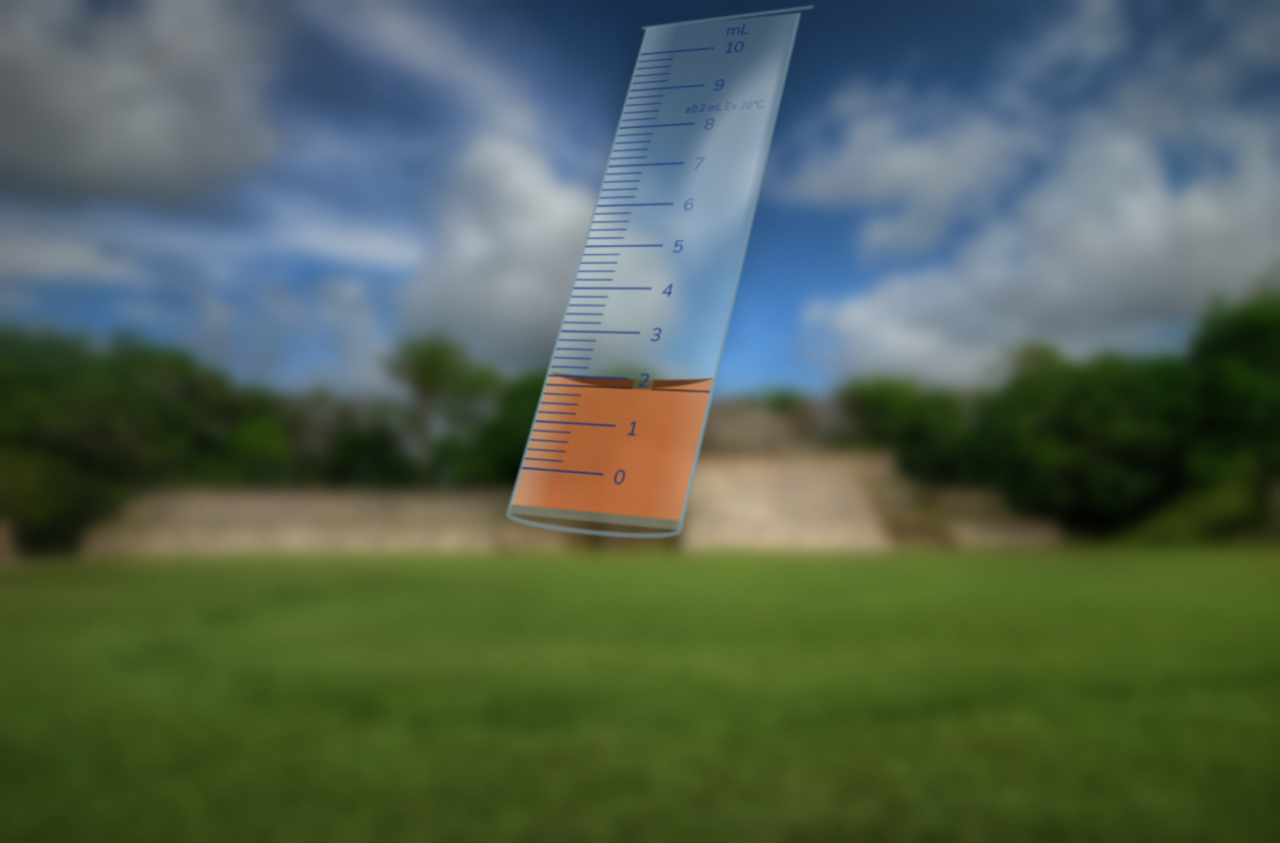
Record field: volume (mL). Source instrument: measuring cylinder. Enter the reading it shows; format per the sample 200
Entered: 1.8
